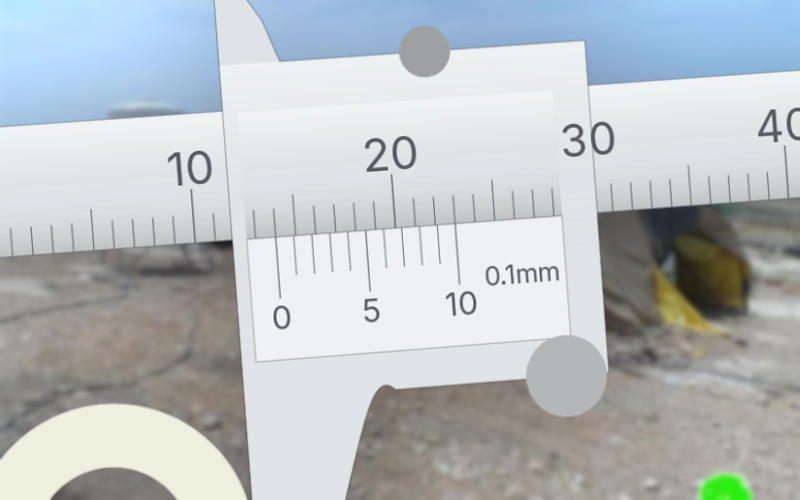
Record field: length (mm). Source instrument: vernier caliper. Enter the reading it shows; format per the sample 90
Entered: 14.0
